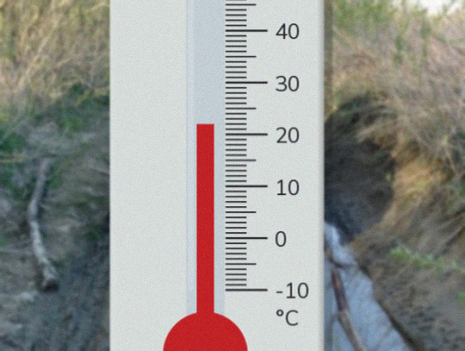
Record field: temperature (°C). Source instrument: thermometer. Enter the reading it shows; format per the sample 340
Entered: 22
